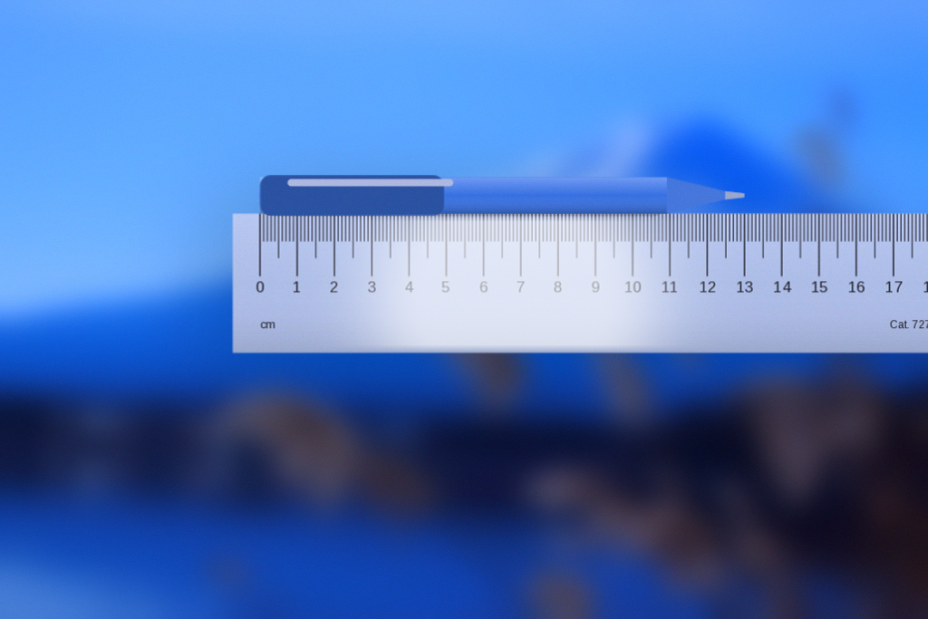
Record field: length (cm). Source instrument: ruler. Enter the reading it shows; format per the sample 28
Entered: 13
